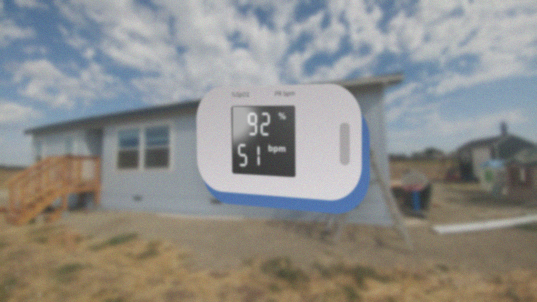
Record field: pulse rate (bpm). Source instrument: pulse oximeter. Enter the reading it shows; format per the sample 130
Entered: 51
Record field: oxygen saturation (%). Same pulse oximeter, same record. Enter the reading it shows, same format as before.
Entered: 92
